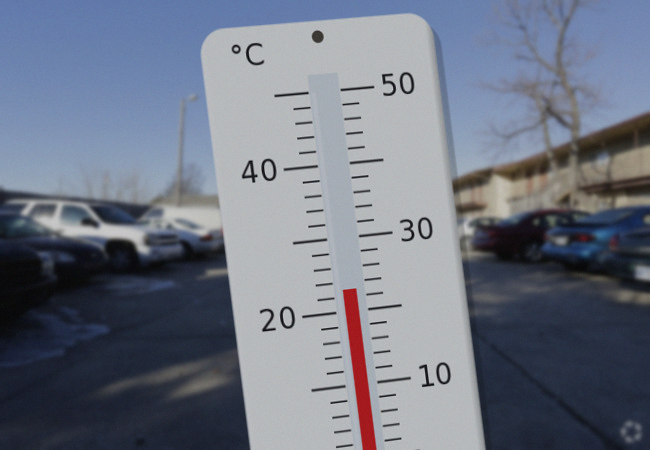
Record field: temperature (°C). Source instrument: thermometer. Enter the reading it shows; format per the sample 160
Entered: 23
